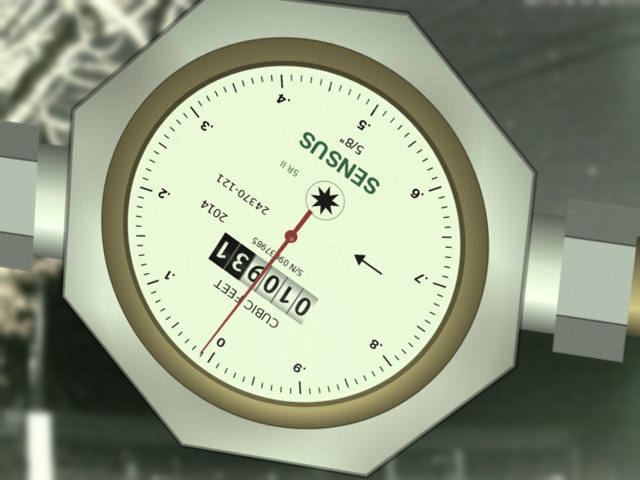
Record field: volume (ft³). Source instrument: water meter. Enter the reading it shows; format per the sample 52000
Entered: 10931.01
